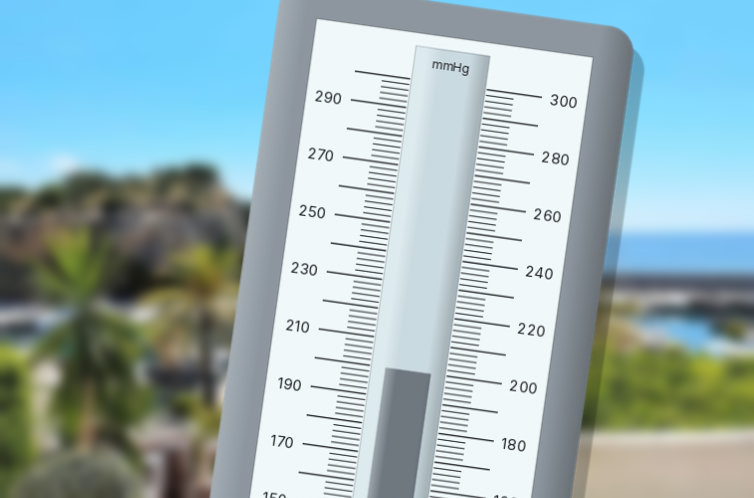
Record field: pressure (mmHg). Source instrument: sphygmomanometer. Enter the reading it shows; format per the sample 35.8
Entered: 200
